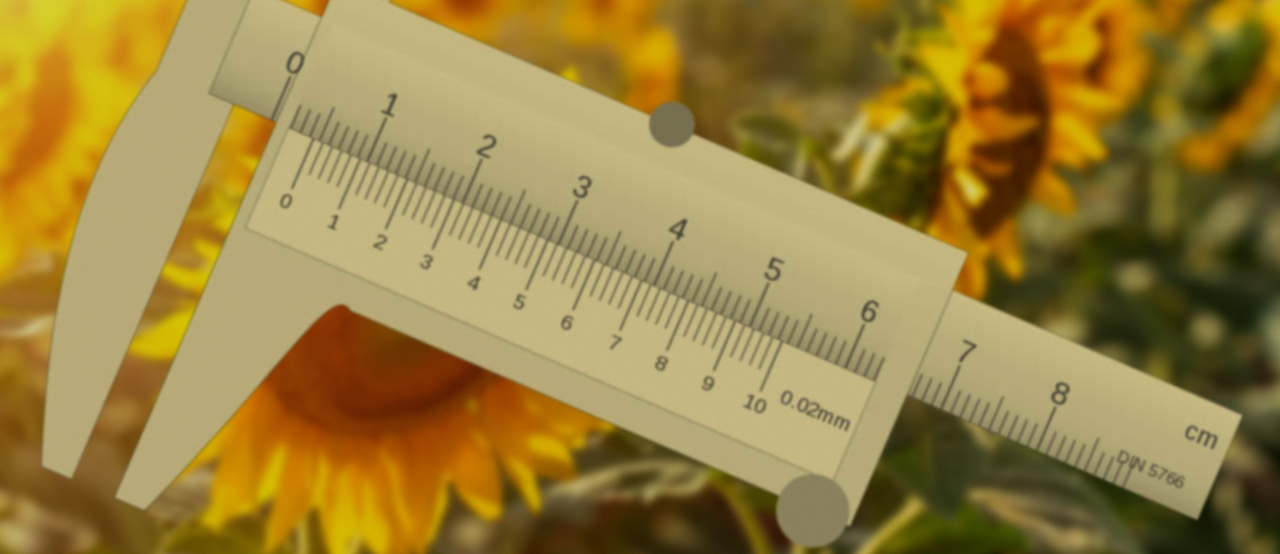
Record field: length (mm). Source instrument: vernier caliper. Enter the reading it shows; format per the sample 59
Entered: 4.4
